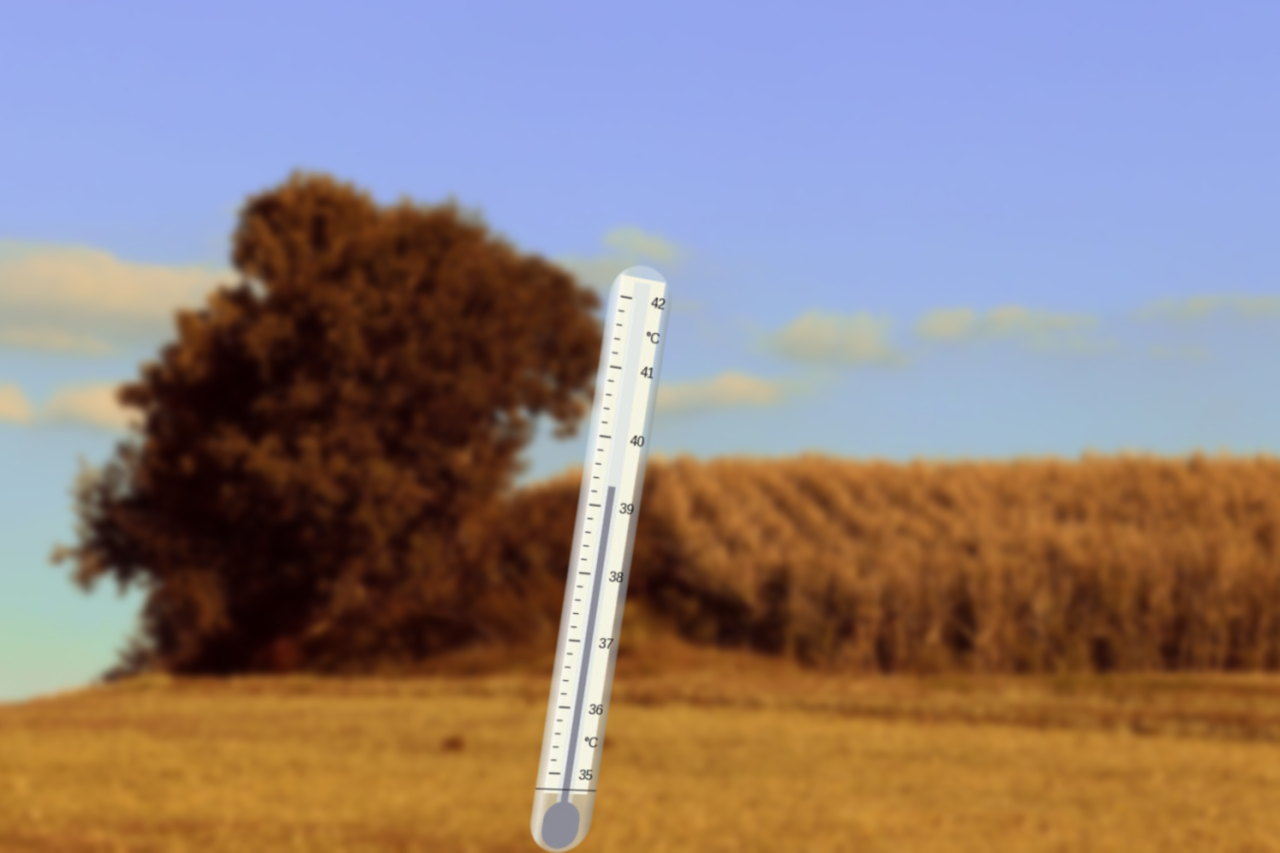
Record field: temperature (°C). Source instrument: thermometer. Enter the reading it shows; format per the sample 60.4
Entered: 39.3
